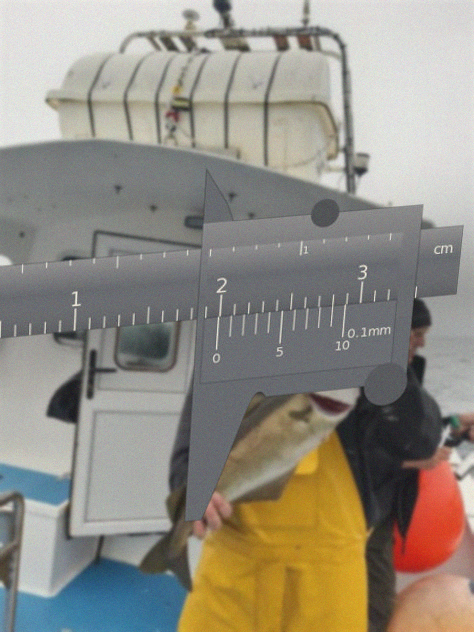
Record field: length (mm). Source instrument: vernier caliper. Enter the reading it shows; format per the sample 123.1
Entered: 19.9
